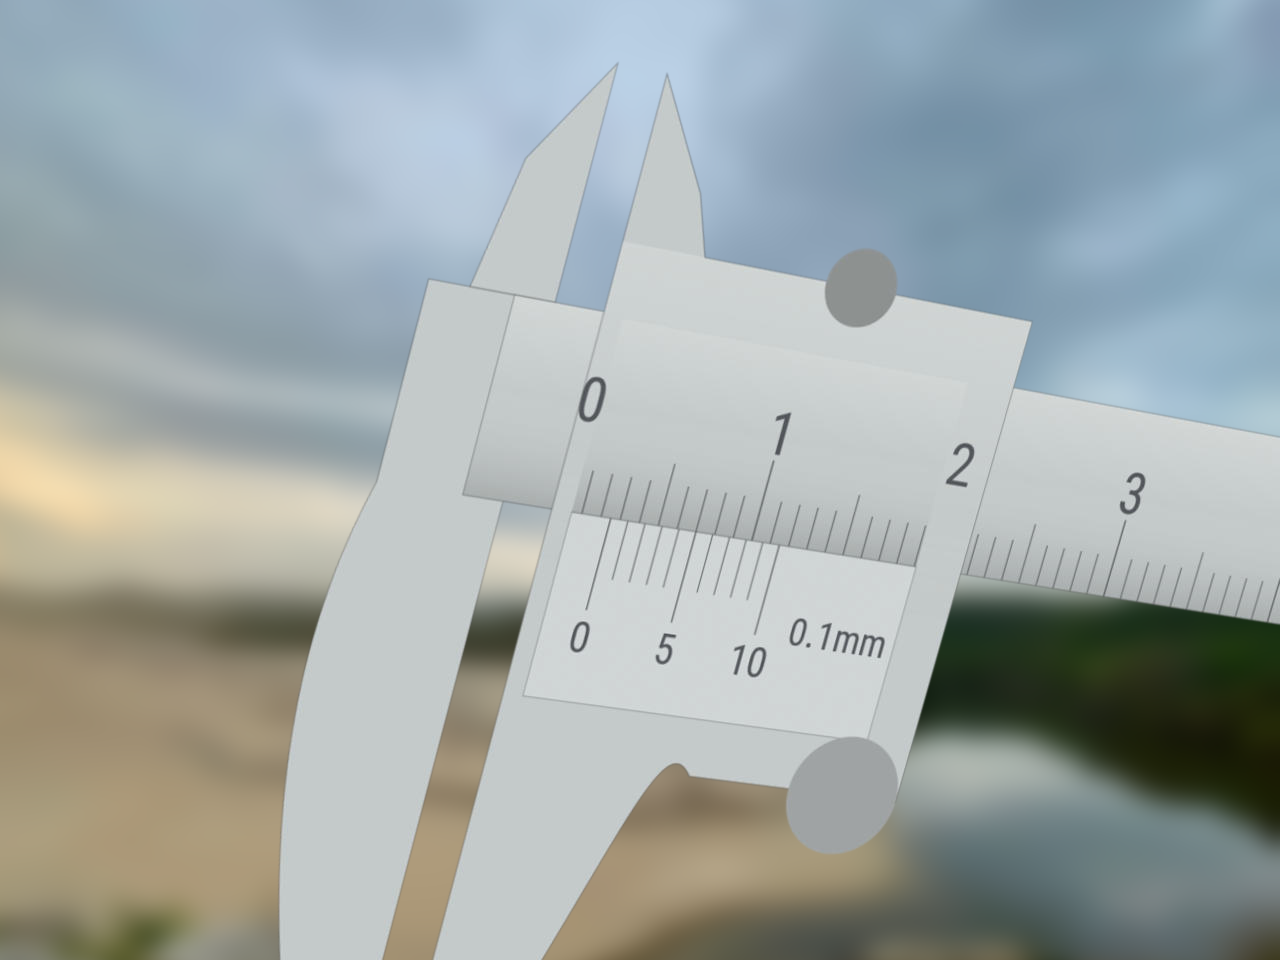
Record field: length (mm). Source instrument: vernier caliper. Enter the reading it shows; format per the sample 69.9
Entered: 2.5
